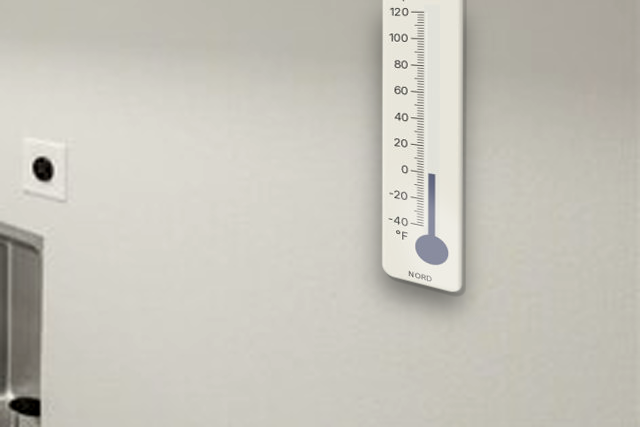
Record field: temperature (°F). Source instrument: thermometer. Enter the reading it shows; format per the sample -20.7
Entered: 0
